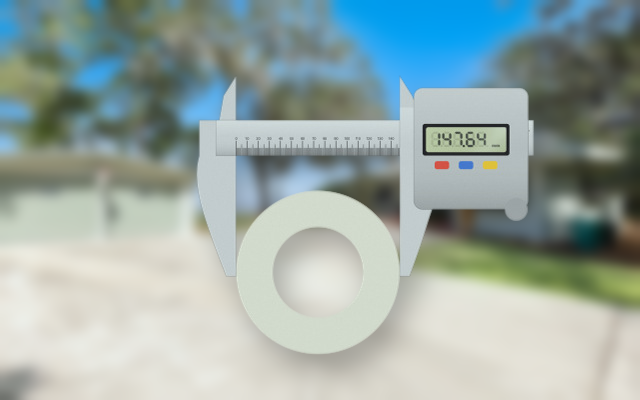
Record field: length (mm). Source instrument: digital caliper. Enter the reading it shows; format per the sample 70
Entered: 147.64
